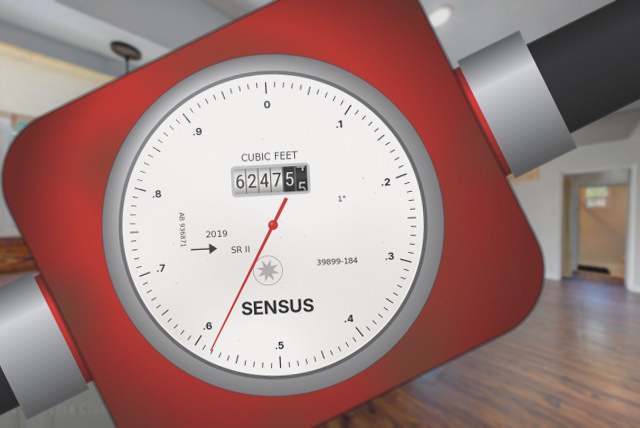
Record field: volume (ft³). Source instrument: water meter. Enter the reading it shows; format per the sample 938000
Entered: 624754.58
